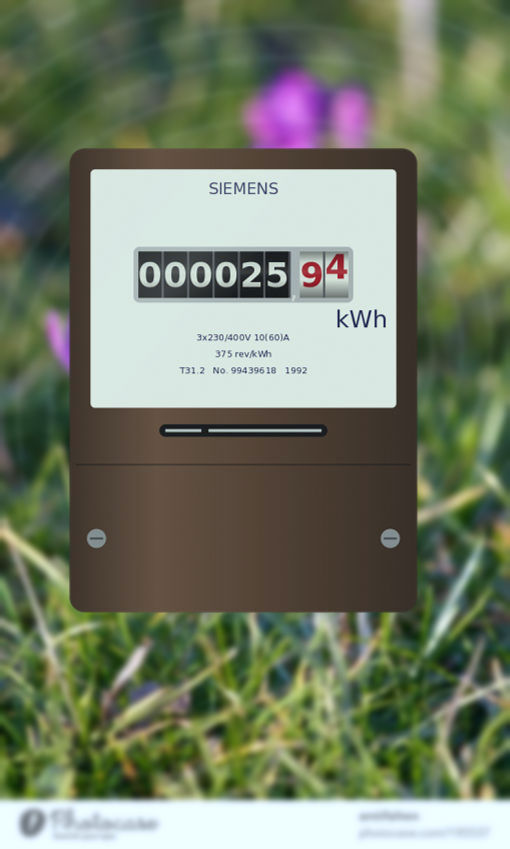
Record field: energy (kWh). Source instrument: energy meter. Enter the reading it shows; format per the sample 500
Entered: 25.94
